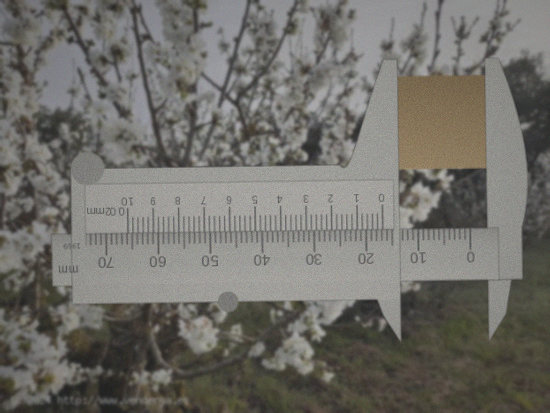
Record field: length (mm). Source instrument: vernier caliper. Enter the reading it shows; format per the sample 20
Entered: 16.8
